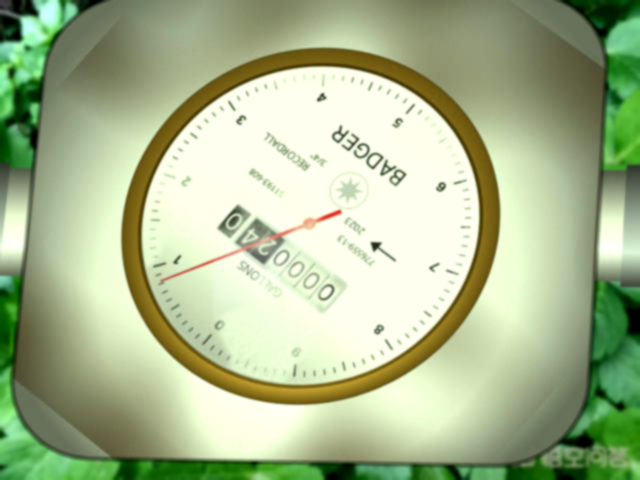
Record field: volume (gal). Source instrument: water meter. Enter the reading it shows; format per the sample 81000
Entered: 240.8
